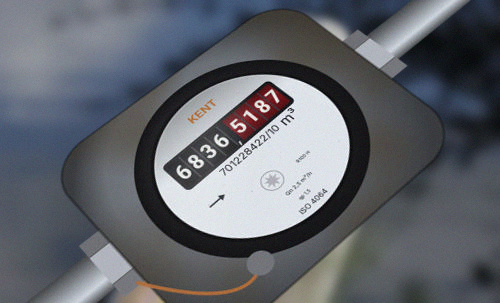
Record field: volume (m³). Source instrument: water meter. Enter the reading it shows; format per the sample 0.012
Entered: 6836.5187
